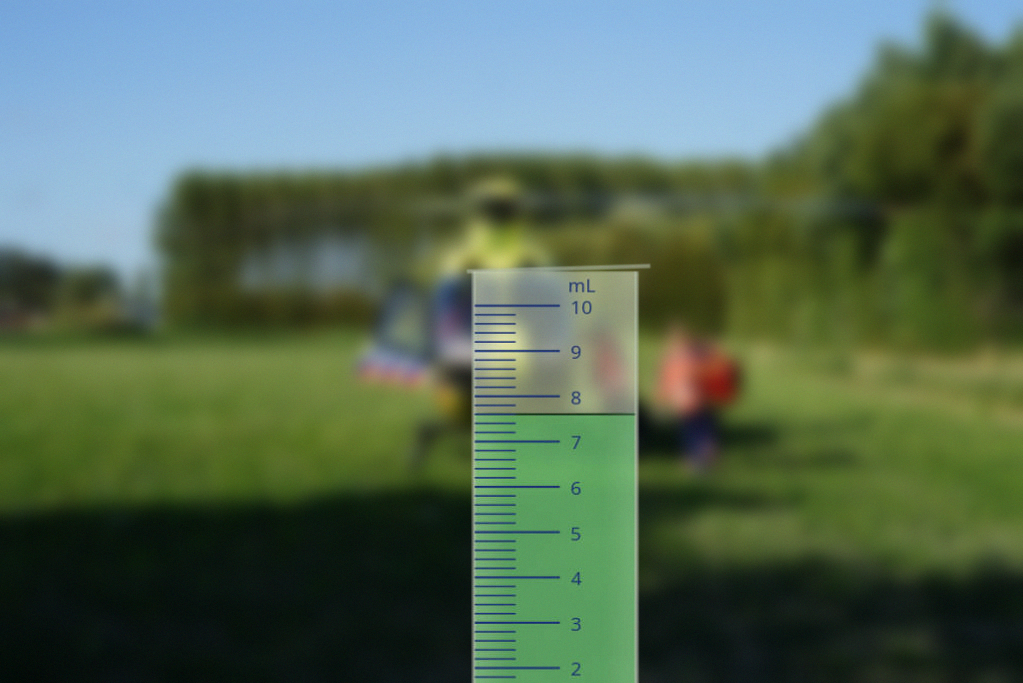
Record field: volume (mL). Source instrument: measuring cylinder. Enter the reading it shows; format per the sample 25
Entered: 7.6
